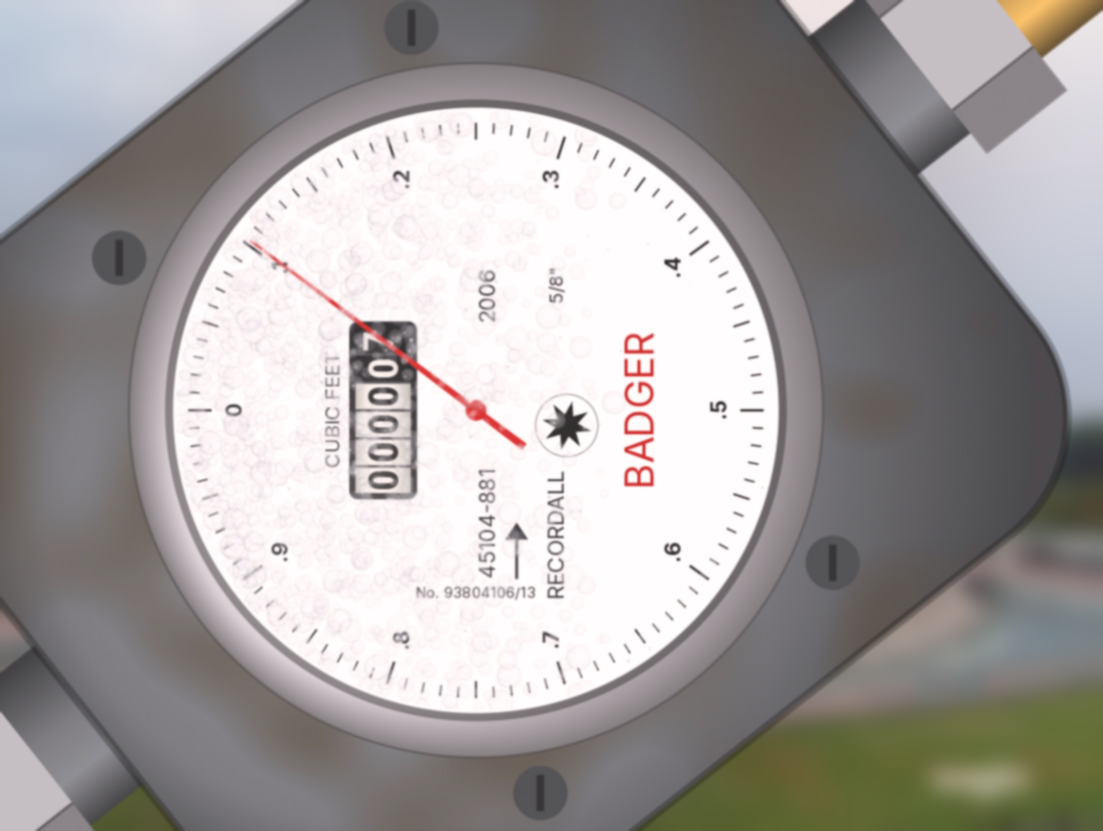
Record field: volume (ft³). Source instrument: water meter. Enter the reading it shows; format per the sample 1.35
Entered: 7.10
